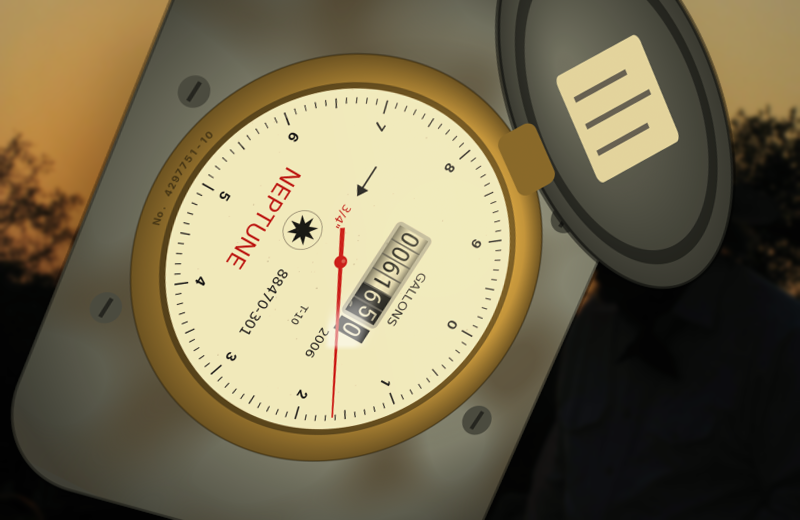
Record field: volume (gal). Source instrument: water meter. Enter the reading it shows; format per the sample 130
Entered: 61651.6
